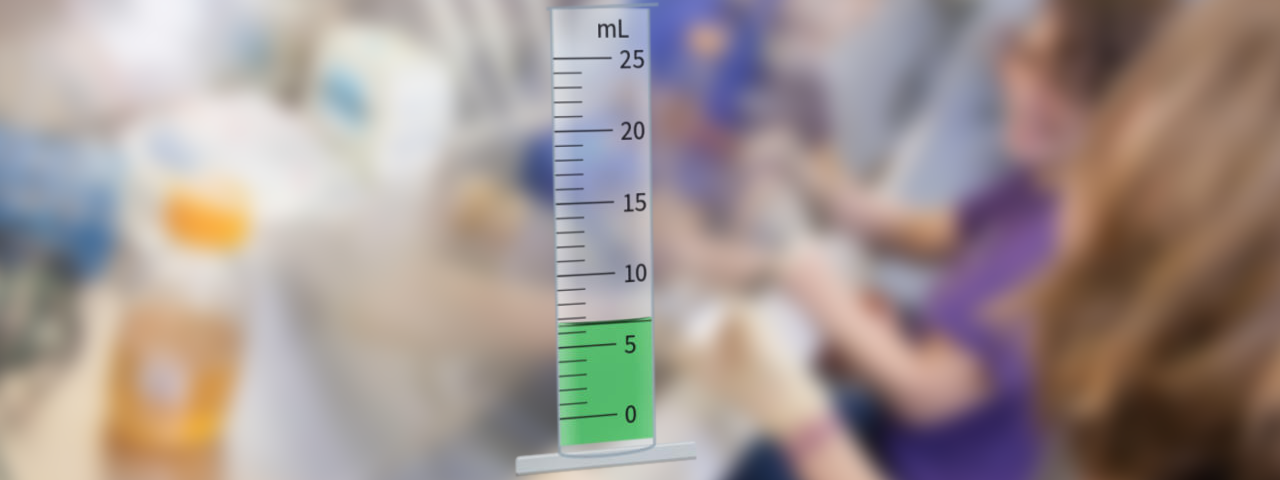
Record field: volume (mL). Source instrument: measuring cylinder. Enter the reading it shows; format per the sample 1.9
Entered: 6.5
